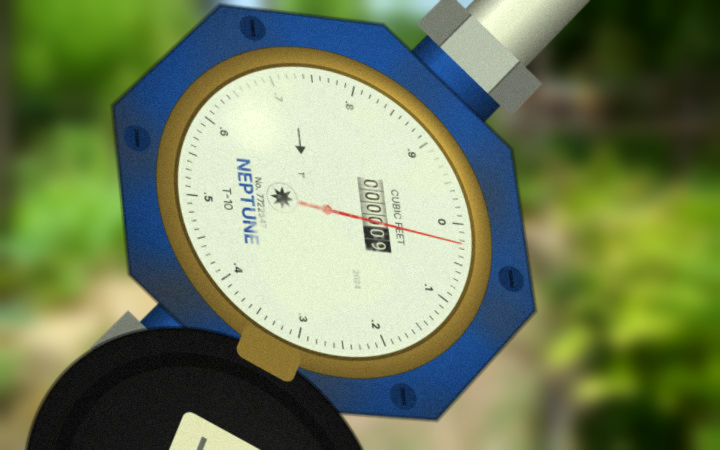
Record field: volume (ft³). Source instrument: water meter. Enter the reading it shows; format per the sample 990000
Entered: 9.02
